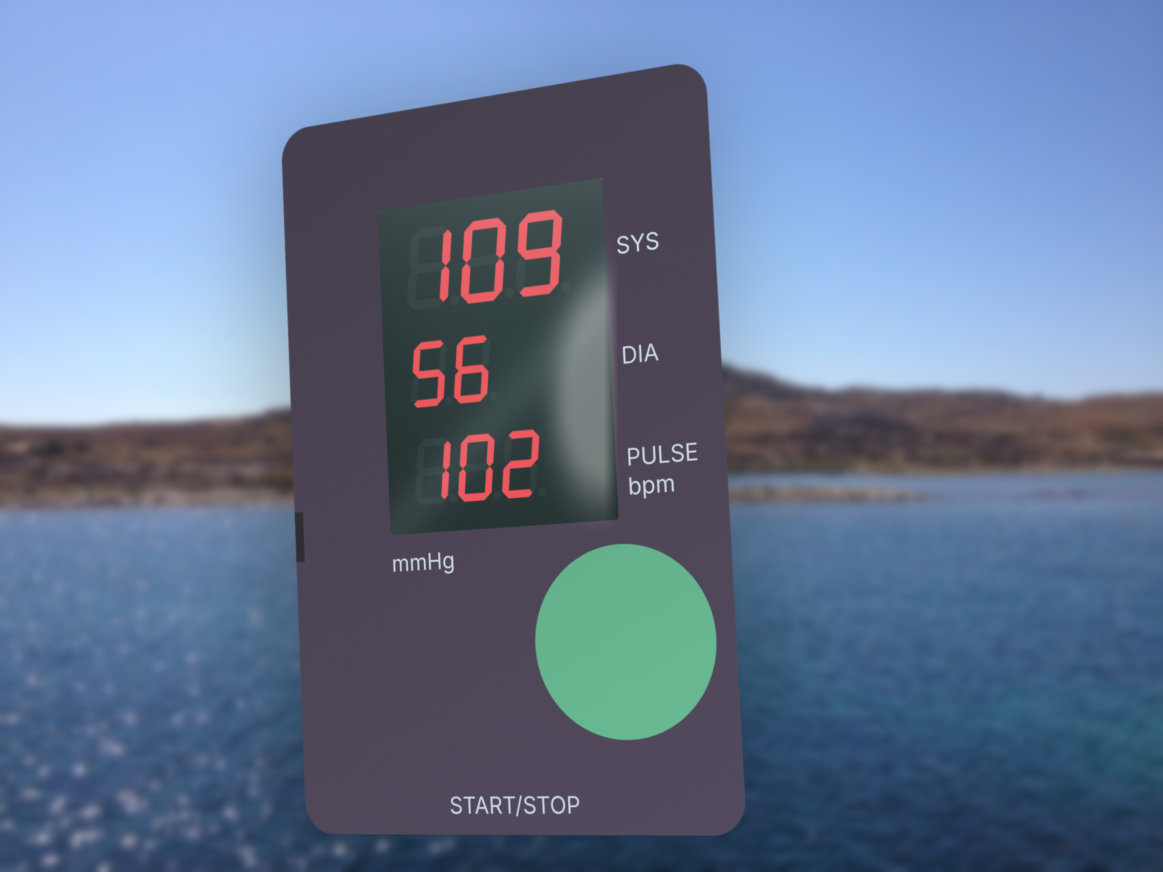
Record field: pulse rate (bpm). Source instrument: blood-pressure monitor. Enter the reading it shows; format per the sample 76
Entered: 102
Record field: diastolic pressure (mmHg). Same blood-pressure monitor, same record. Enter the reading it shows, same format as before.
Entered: 56
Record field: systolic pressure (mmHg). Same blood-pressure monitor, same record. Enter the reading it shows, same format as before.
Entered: 109
